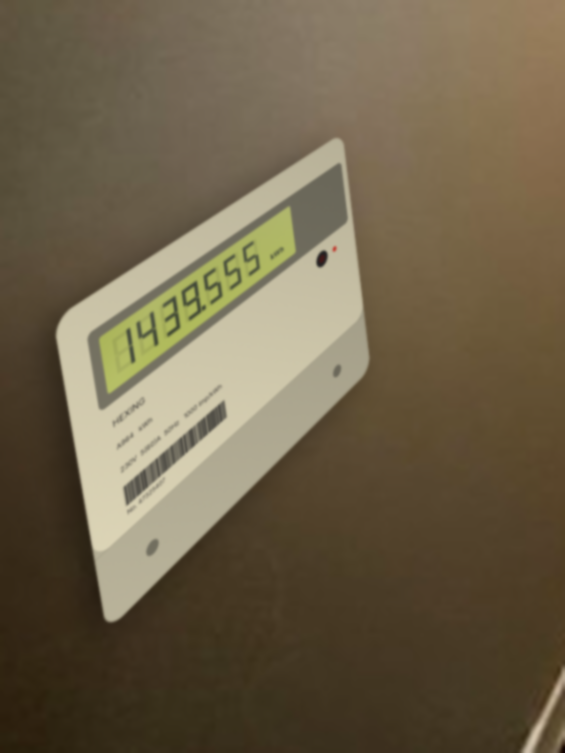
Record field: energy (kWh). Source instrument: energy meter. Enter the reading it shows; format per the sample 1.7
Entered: 1439.555
